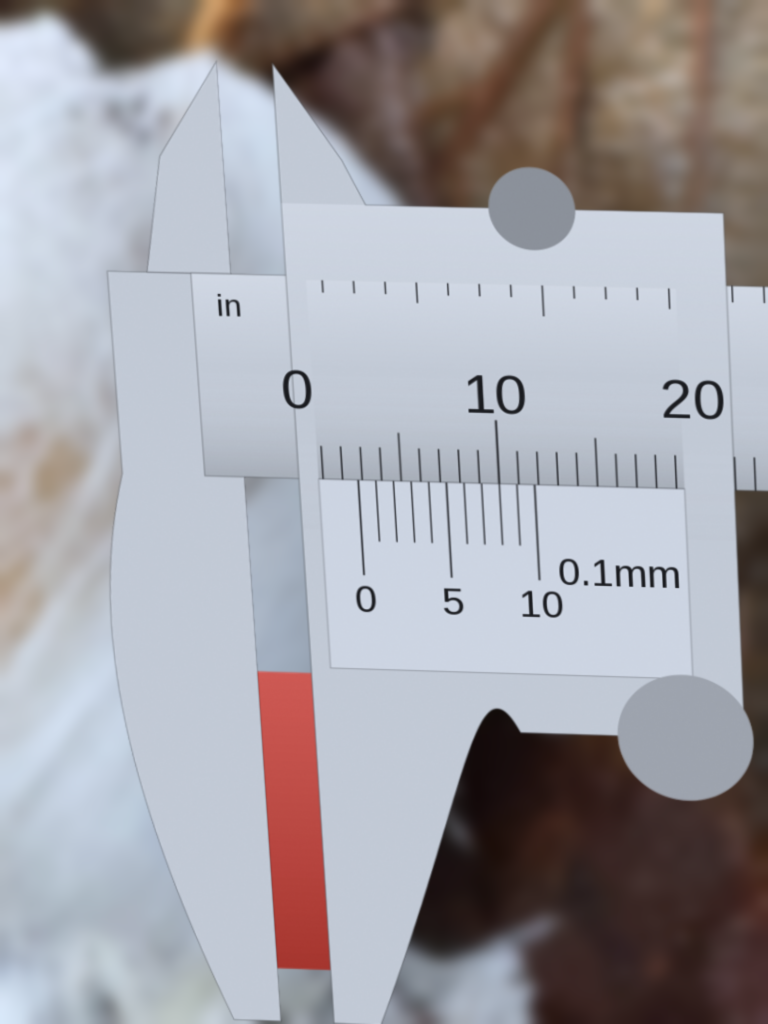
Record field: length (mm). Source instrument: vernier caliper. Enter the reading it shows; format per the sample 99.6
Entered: 2.8
